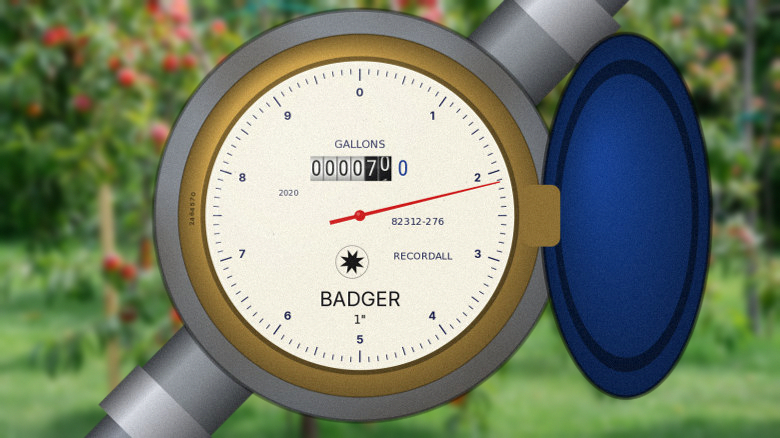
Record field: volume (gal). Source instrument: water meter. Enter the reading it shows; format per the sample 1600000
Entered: 702.1
